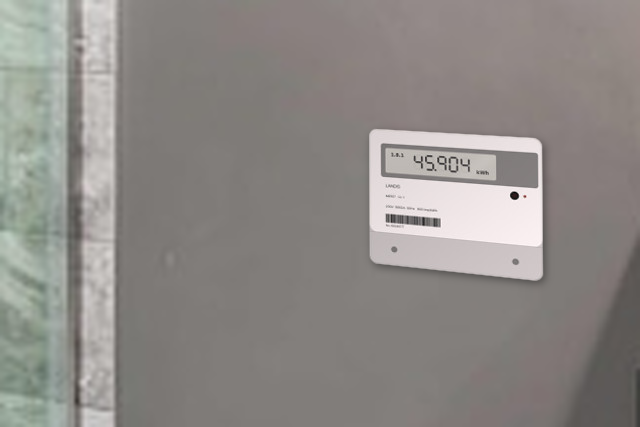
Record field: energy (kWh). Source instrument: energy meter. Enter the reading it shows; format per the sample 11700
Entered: 45.904
